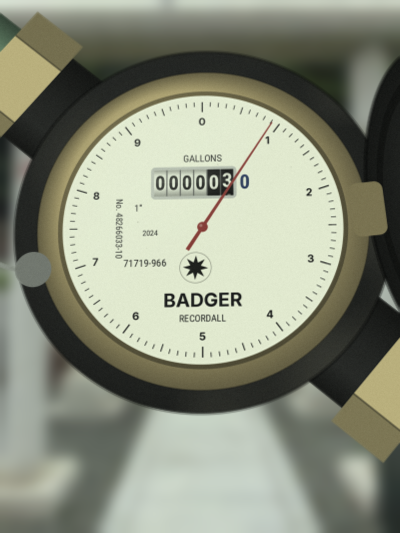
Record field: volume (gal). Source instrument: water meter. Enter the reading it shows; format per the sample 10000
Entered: 30.9
